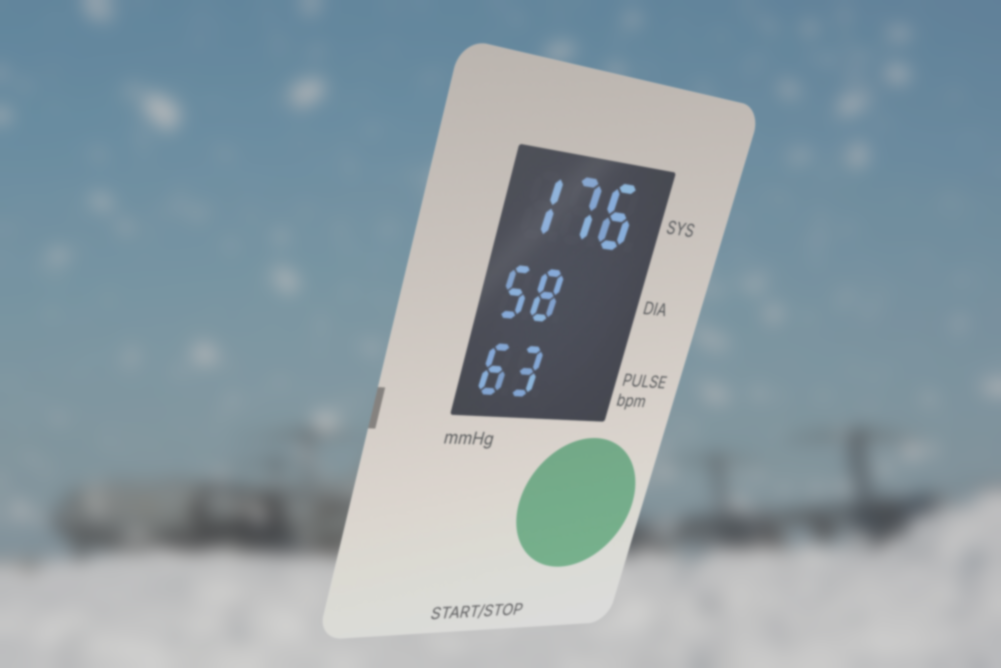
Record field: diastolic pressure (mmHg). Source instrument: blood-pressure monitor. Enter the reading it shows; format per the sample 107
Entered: 58
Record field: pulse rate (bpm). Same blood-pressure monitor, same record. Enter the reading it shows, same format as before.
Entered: 63
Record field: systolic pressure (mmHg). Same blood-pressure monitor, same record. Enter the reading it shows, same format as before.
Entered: 176
